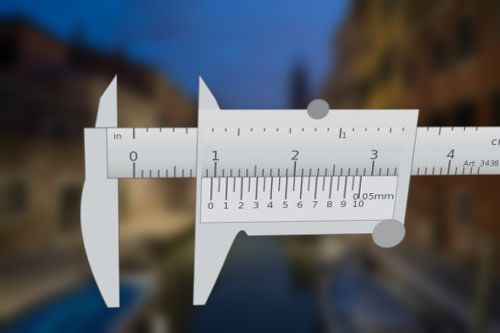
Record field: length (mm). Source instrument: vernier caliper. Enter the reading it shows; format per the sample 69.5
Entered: 9.6
